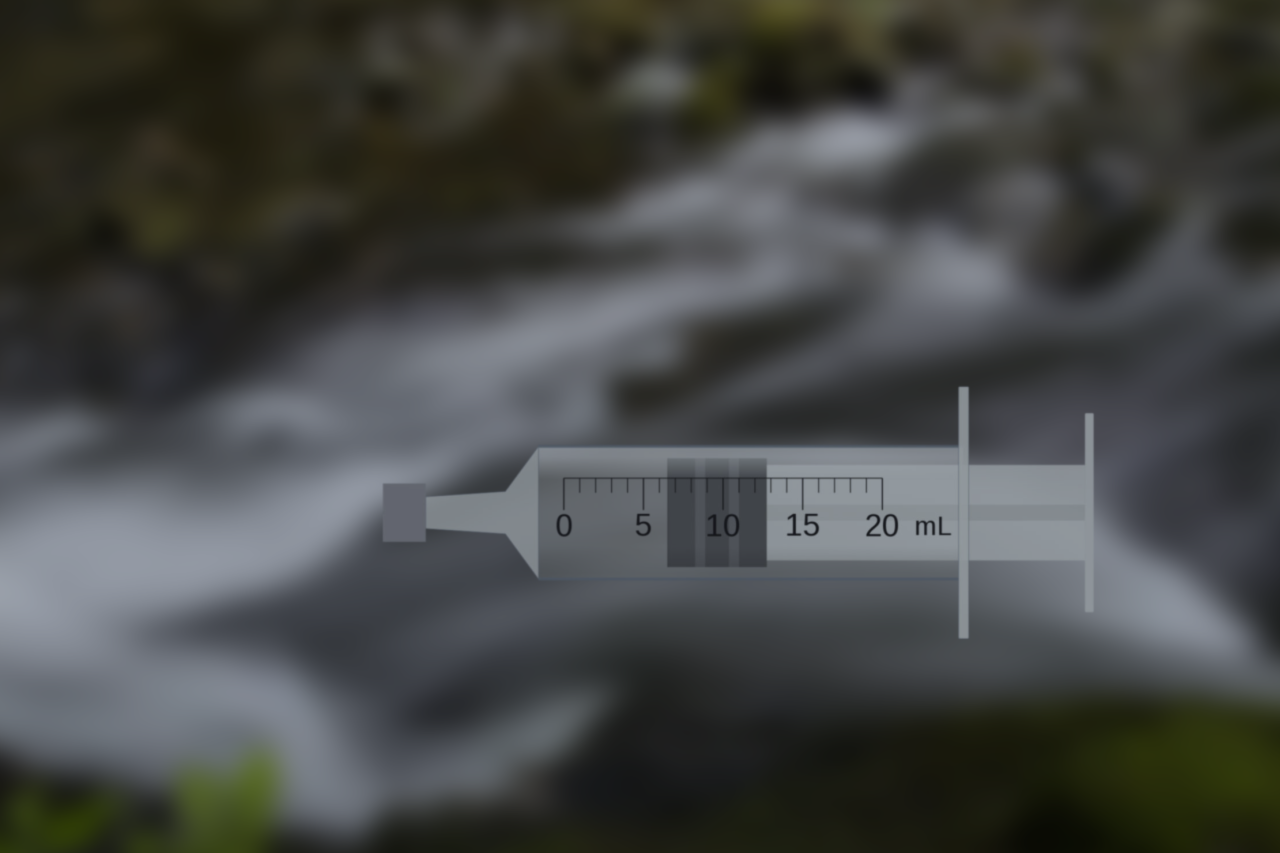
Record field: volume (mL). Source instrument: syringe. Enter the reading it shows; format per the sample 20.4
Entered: 6.5
